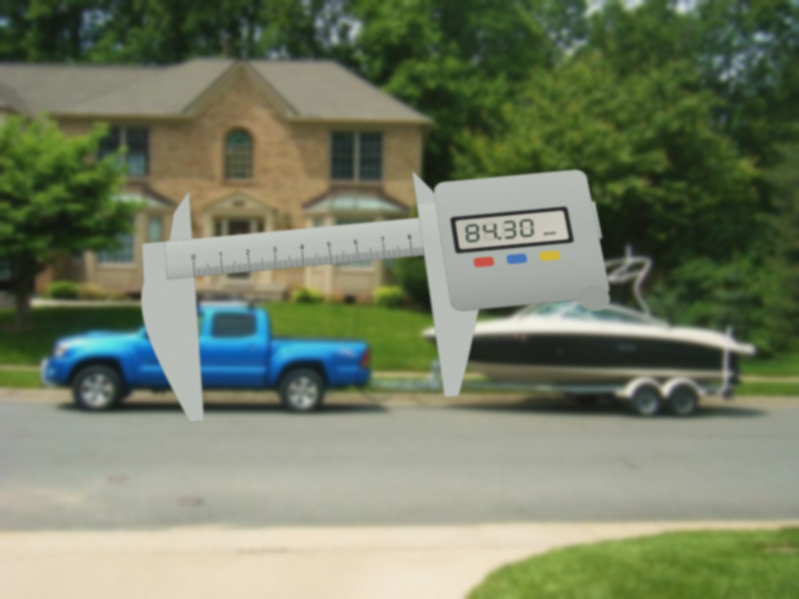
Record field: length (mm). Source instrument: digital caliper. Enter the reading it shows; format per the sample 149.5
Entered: 84.30
